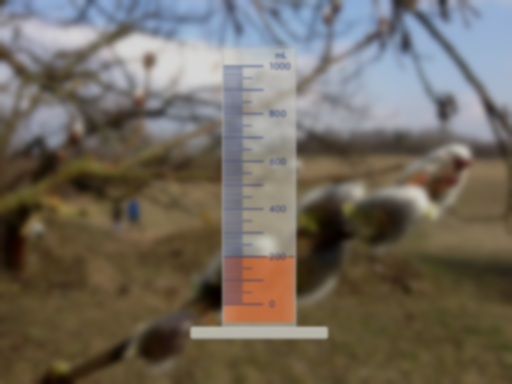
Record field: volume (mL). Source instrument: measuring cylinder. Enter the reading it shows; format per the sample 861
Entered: 200
